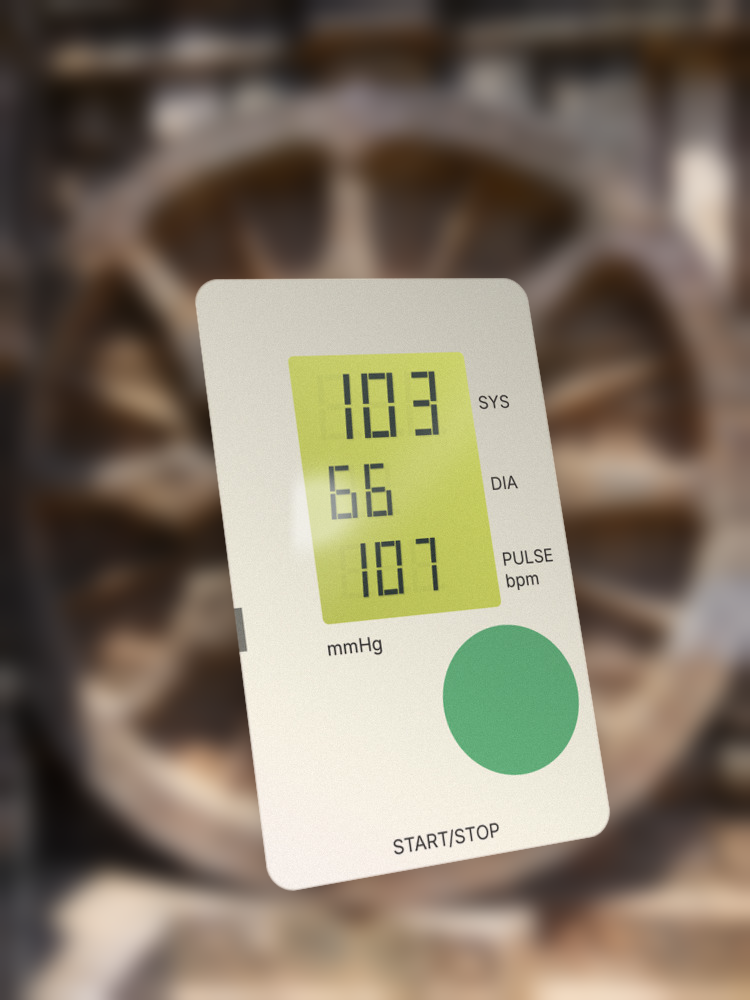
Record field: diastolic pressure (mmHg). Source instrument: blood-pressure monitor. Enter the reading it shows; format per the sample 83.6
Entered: 66
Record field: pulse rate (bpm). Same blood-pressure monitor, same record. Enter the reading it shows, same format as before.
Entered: 107
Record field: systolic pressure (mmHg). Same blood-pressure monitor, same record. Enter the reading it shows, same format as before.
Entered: 103
